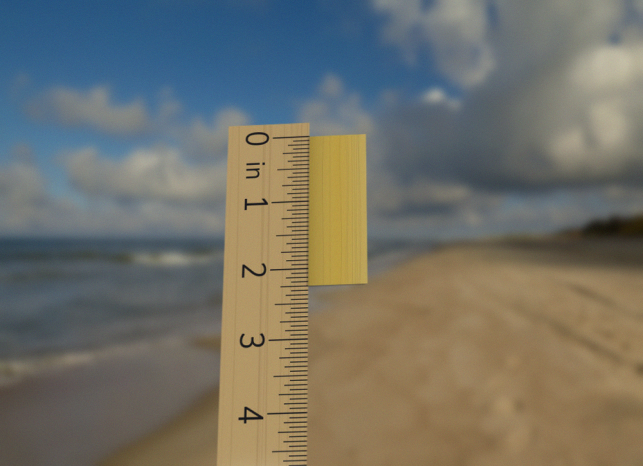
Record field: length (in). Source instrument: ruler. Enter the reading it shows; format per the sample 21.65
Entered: 2.25
